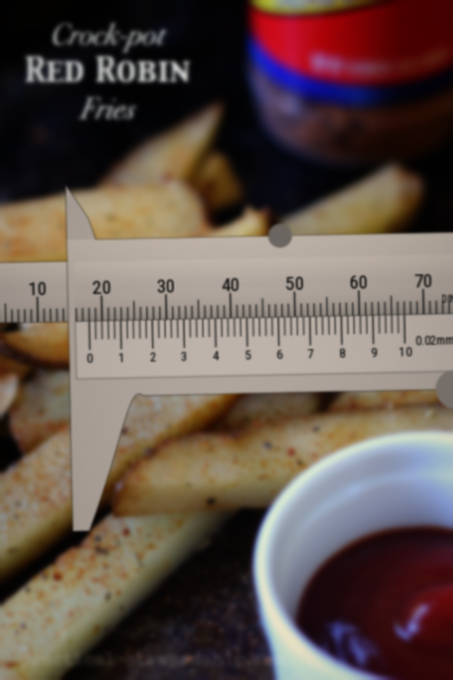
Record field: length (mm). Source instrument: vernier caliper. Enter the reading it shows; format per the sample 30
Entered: 18.0
